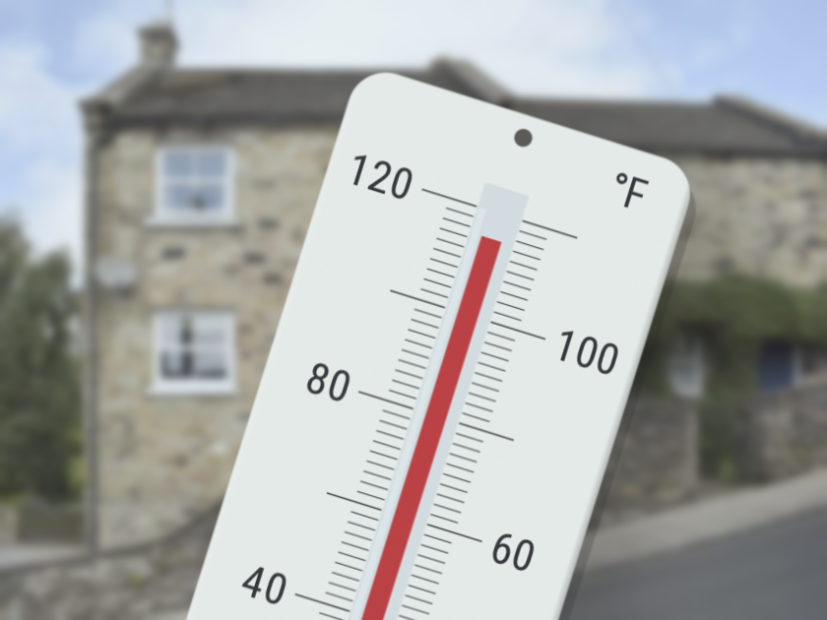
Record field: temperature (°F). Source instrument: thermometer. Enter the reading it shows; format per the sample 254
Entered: 115
